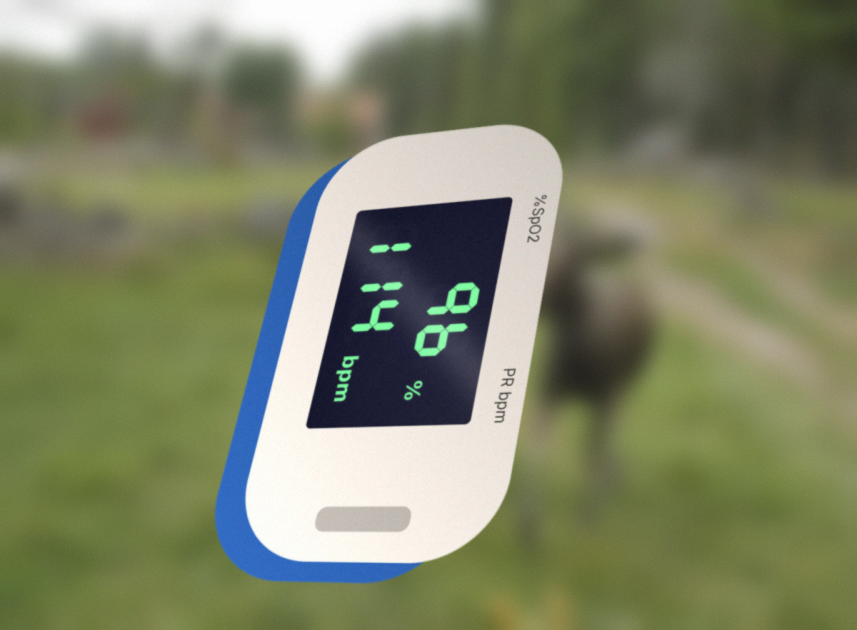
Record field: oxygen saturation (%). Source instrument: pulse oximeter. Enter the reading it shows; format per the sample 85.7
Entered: 96
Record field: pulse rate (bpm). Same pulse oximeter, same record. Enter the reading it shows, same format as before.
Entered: 114
